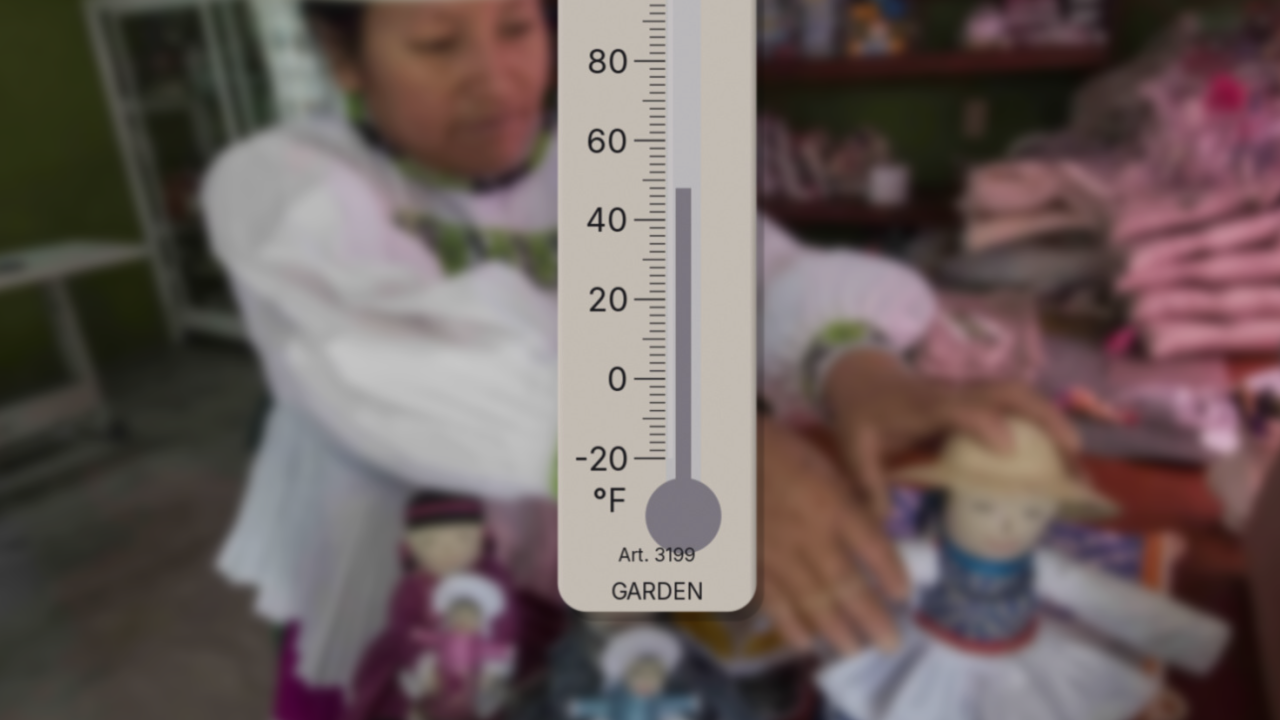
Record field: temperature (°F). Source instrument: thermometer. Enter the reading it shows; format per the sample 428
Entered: 48
